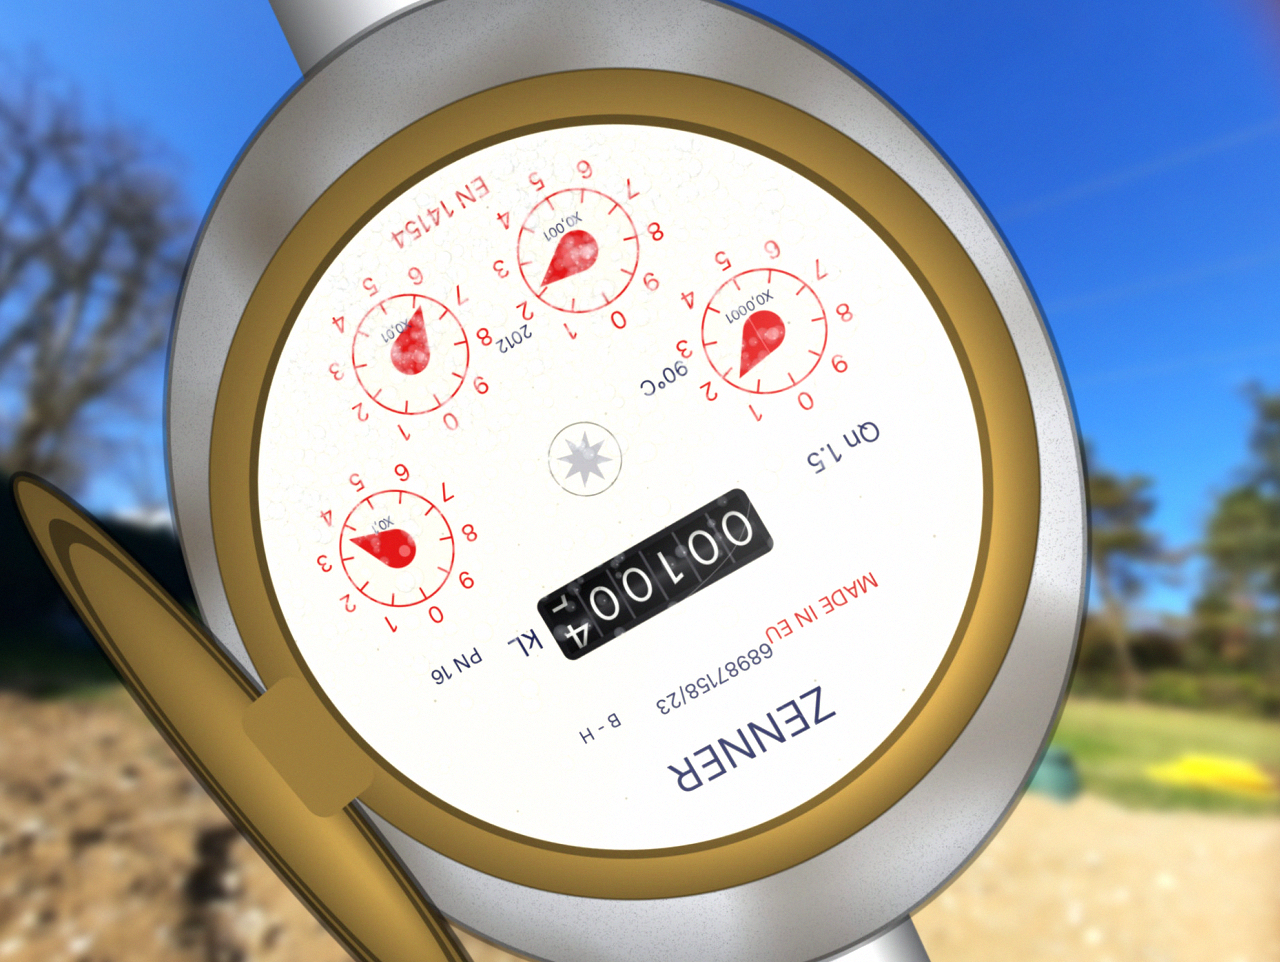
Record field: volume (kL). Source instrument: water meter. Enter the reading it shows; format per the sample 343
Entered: 1004.3621
